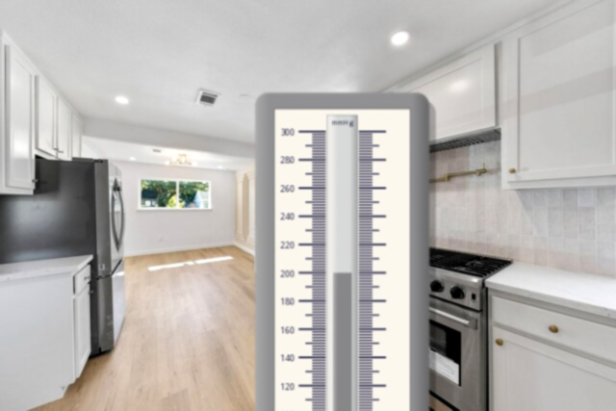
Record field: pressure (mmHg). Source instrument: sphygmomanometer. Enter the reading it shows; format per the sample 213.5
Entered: 200
